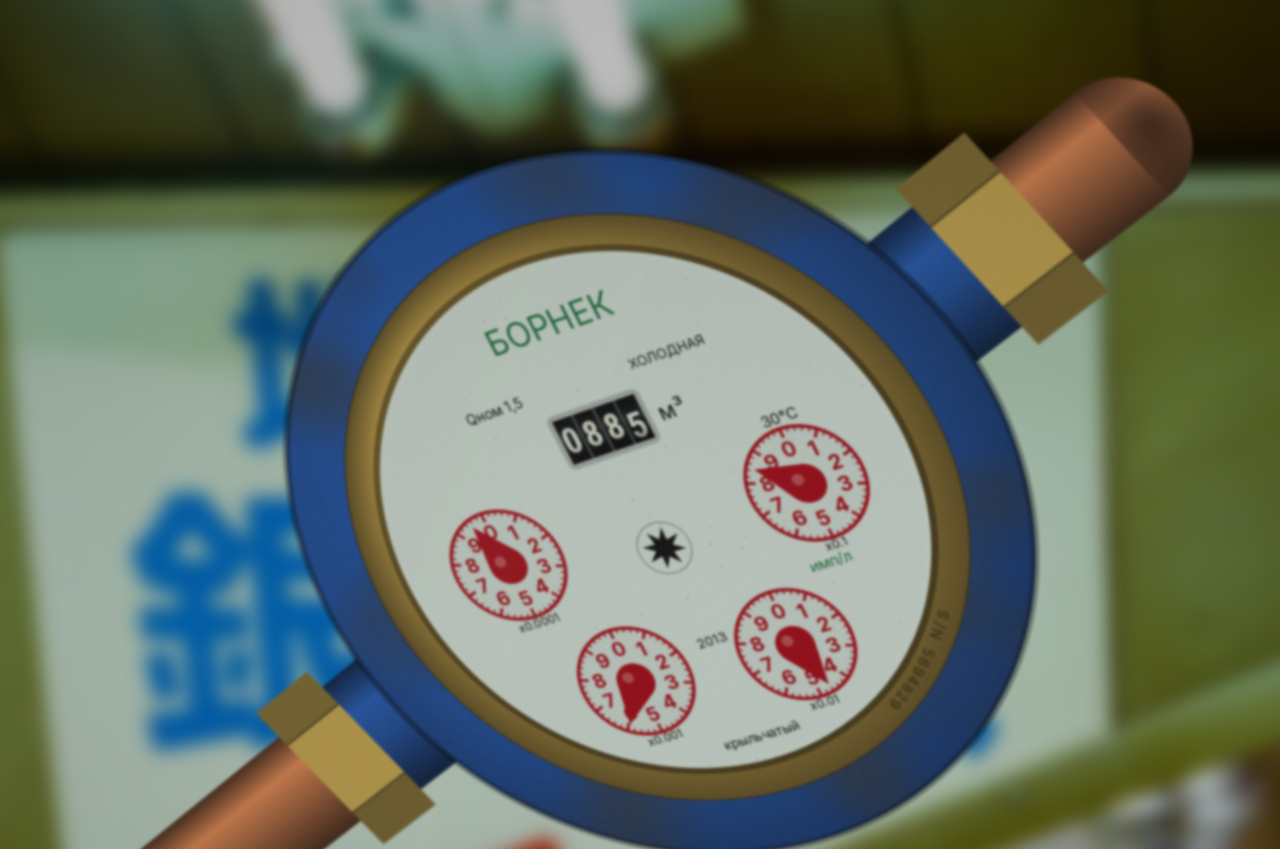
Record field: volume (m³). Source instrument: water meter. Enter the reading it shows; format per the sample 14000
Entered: 884.8459
